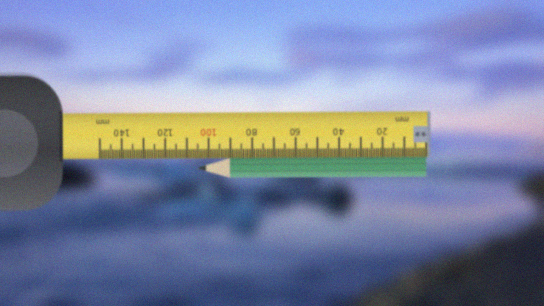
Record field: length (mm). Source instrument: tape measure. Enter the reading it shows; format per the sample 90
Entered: 105
